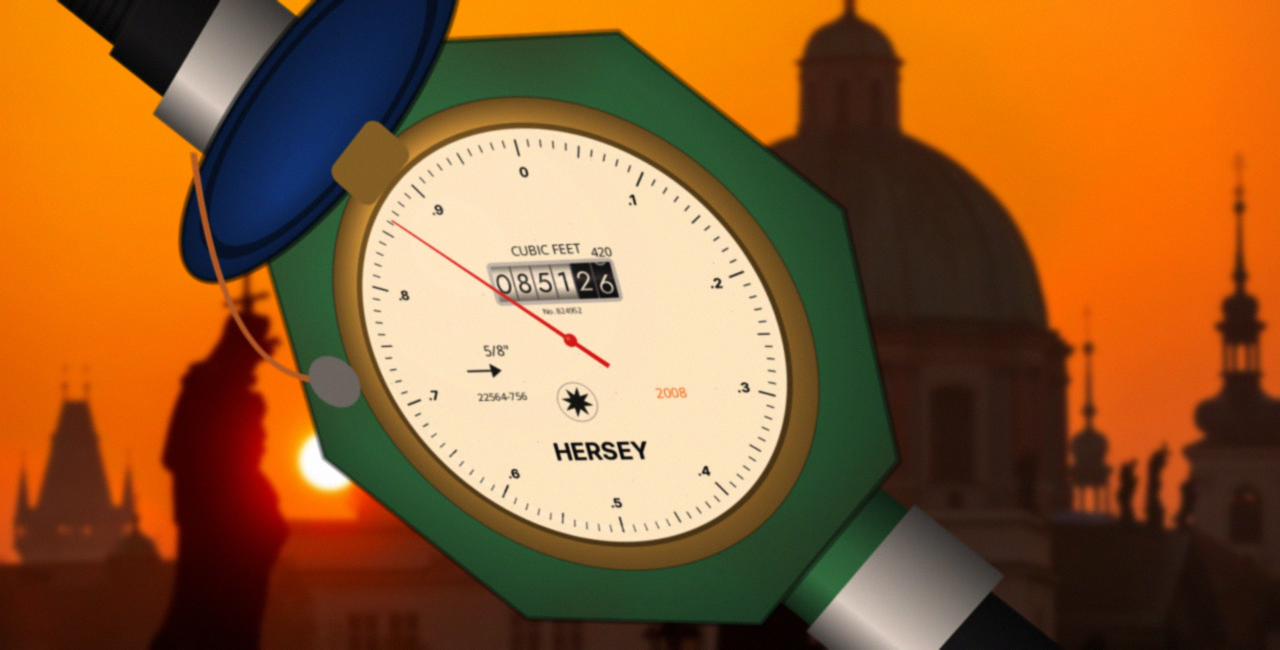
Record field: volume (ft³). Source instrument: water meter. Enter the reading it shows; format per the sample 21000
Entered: 85125.86
